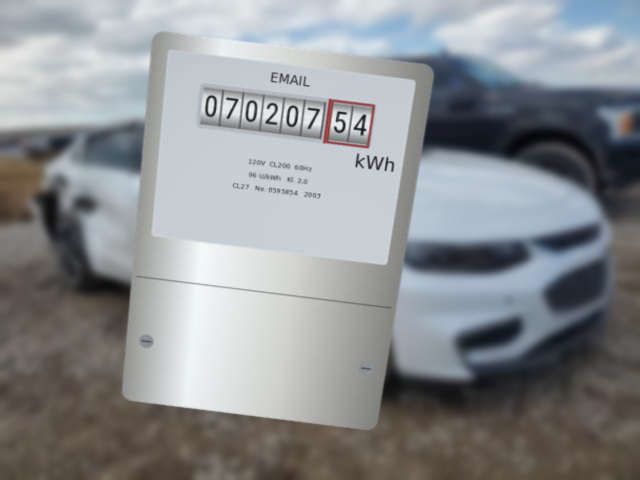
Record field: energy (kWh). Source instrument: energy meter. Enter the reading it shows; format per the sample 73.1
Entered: 70207.54
